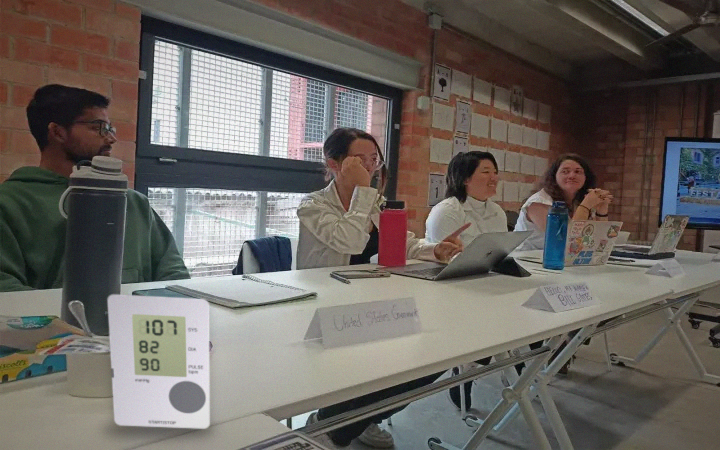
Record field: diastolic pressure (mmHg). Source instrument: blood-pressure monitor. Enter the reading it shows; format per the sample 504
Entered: 82
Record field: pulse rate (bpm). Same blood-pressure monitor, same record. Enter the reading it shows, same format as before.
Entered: 90
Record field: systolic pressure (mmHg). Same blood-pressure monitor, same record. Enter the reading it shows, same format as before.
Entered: 107
